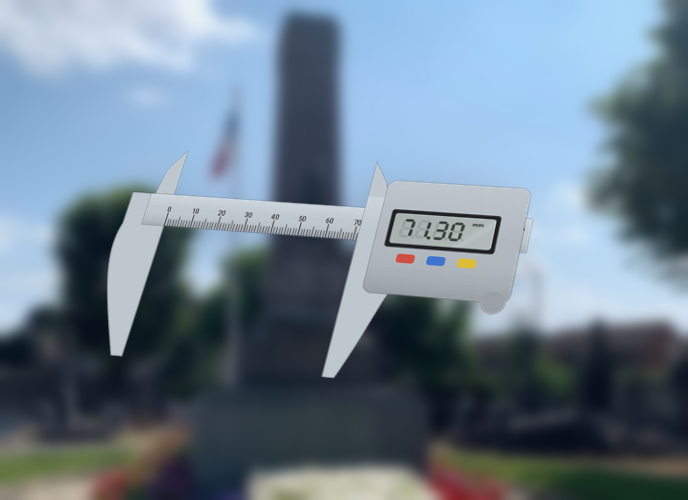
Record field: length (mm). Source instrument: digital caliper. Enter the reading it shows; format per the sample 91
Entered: 71.30
